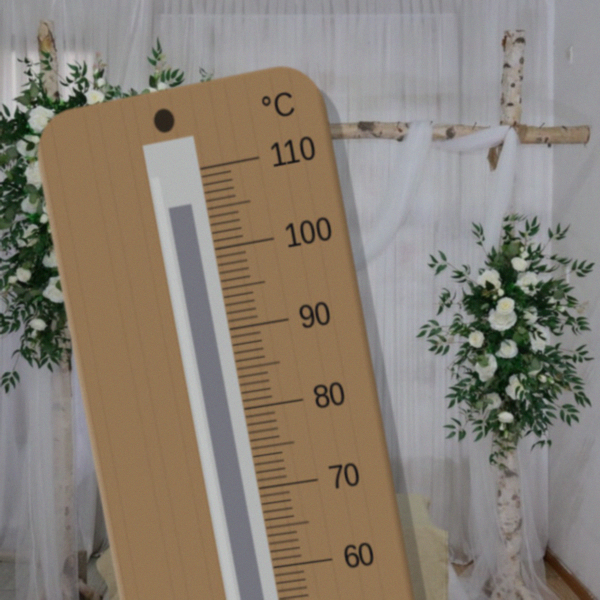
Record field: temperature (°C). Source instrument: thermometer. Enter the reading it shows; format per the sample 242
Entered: 106
